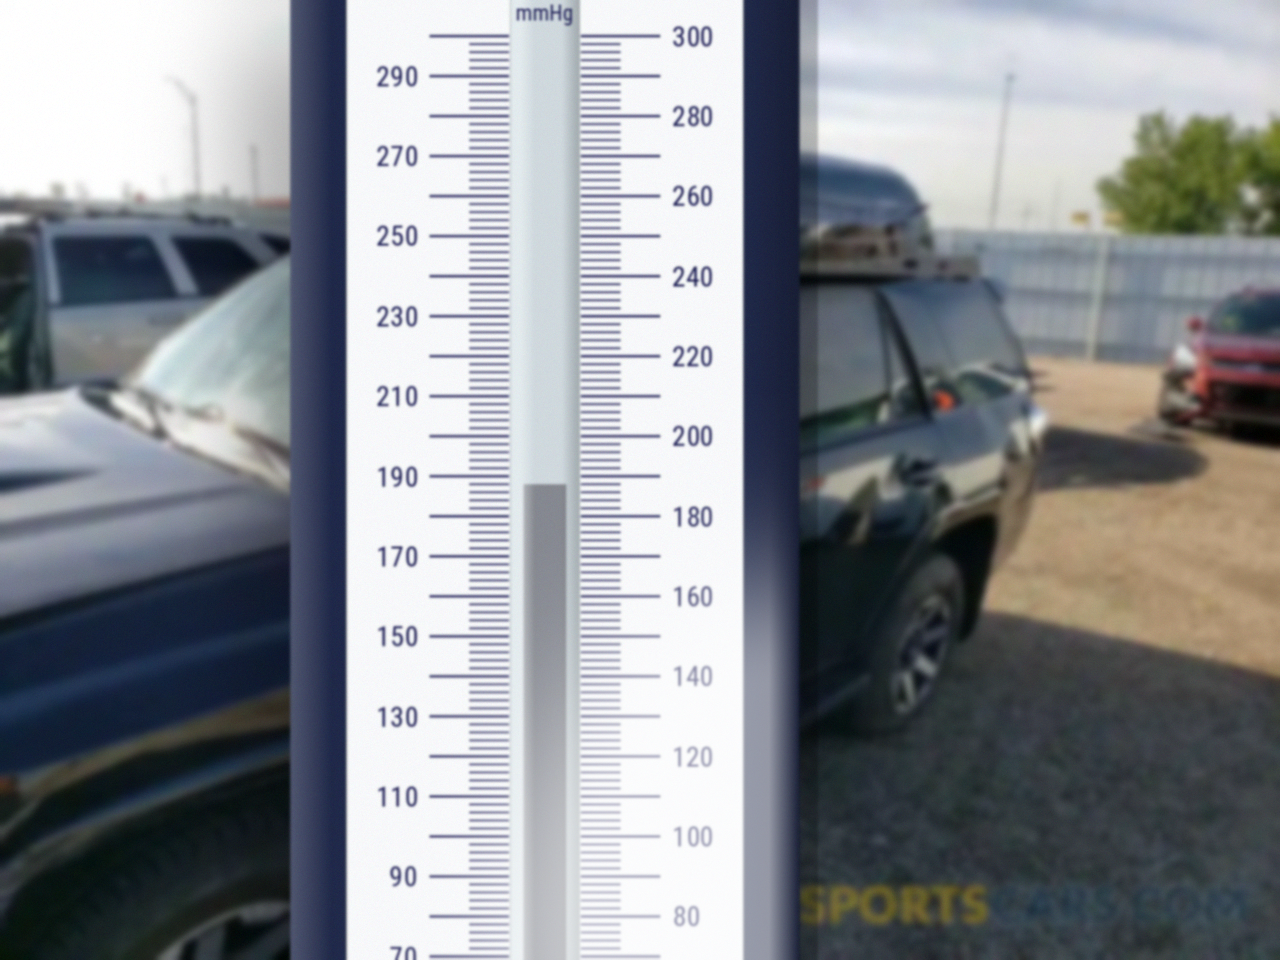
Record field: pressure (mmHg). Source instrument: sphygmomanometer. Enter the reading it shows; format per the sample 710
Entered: 188
